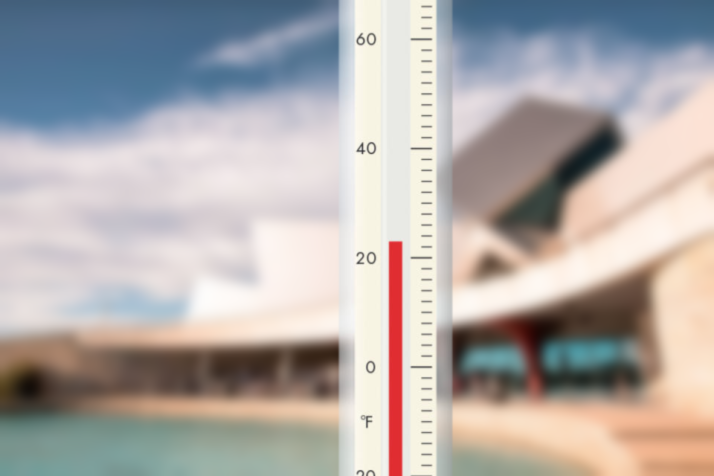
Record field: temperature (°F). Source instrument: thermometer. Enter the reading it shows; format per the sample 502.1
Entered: 23
